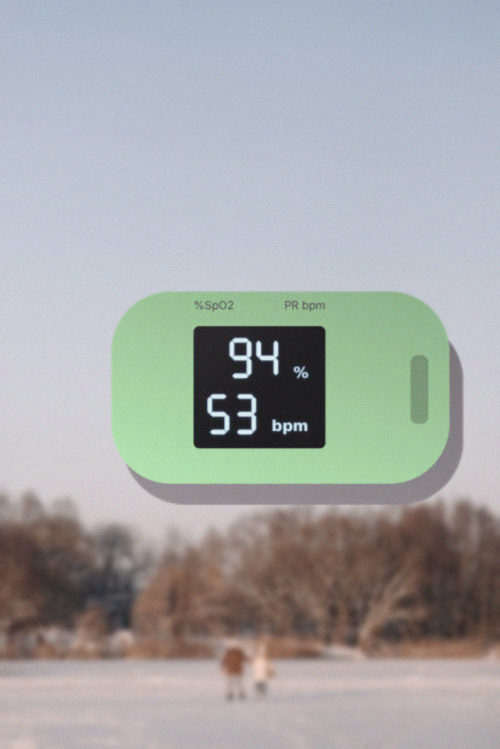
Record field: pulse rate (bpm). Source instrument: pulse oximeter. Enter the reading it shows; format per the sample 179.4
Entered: 53
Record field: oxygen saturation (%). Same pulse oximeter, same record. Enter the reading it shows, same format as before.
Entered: 94
